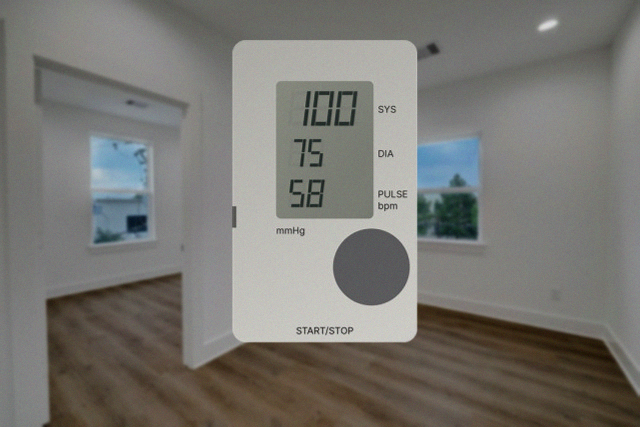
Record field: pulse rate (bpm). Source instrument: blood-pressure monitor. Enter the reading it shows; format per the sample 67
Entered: 58
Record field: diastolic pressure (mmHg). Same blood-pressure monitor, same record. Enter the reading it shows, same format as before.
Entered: 75
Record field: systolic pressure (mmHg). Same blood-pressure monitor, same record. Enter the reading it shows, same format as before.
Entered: 100
